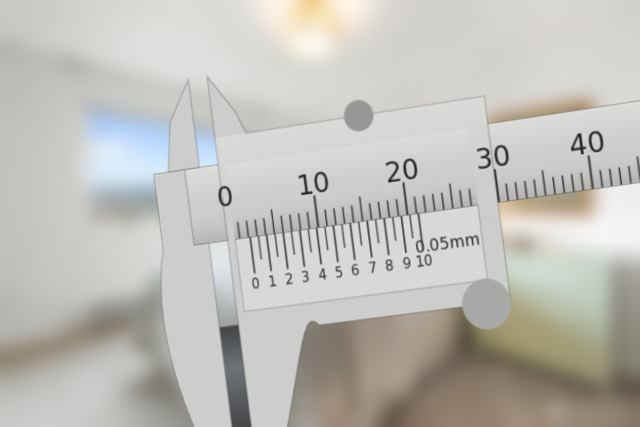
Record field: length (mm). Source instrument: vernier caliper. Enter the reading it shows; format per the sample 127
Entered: 2.2
